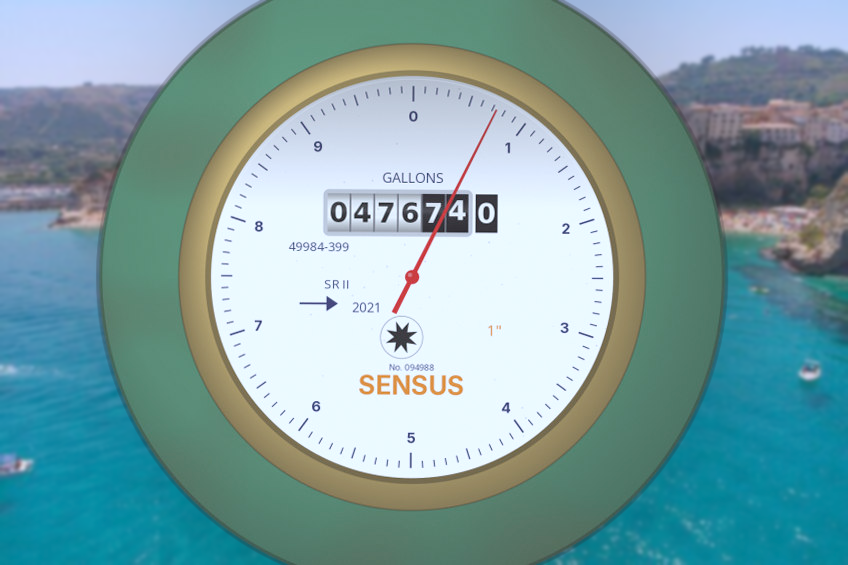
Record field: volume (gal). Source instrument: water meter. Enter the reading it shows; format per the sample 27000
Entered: 476740.7
